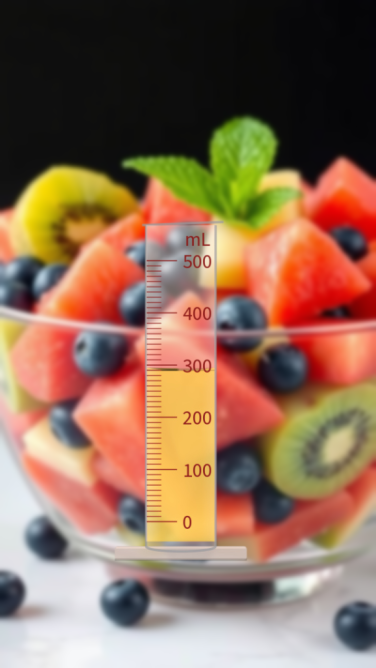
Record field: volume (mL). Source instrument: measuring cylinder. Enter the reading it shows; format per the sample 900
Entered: 290
